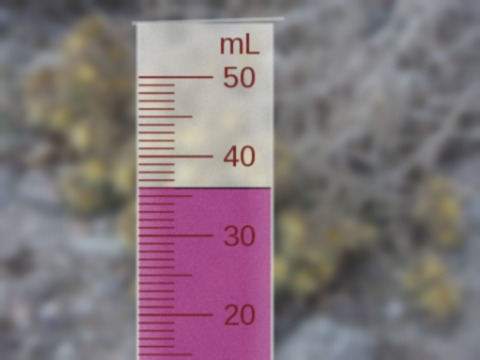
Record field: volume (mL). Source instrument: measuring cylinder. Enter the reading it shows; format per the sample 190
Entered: 36
